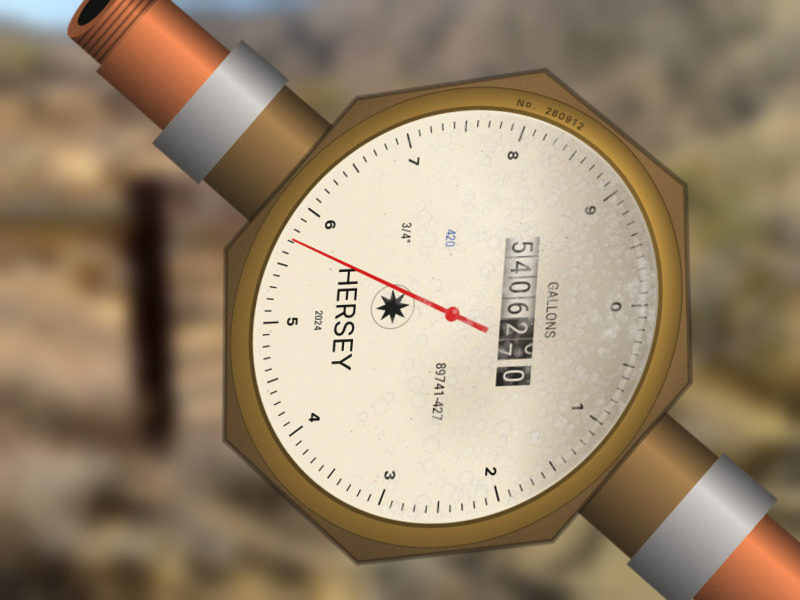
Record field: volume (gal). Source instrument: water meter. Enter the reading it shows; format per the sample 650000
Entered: 5406265.7
